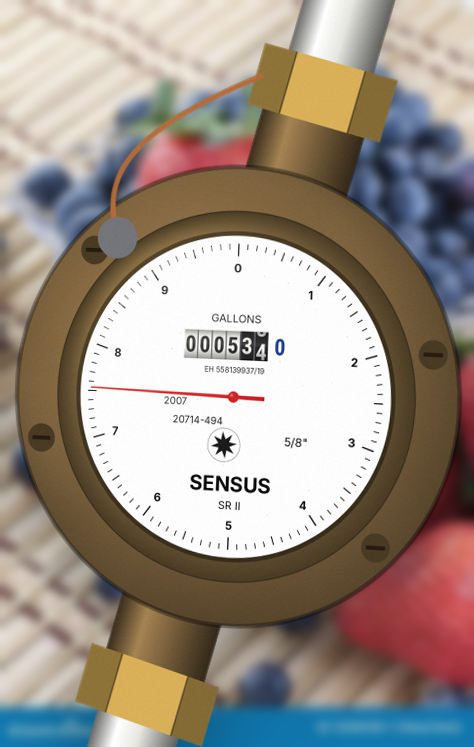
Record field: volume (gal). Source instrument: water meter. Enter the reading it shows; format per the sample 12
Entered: 5337.5
